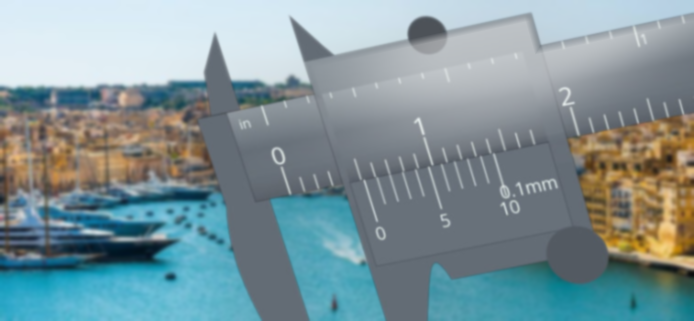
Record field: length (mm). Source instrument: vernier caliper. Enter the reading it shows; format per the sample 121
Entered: 5.2
